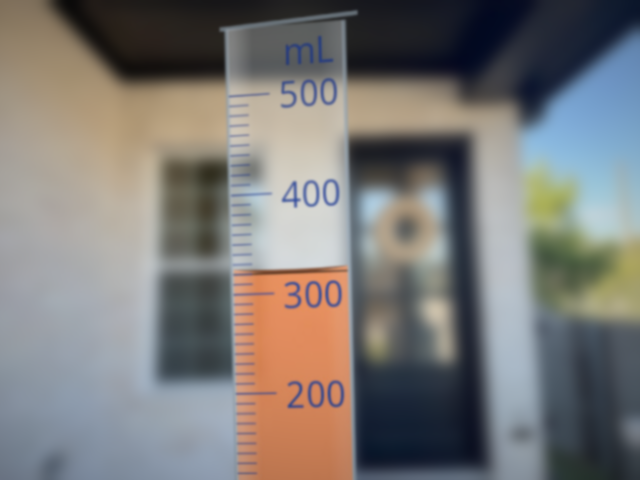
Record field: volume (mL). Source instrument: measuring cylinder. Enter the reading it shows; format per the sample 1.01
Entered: 320
